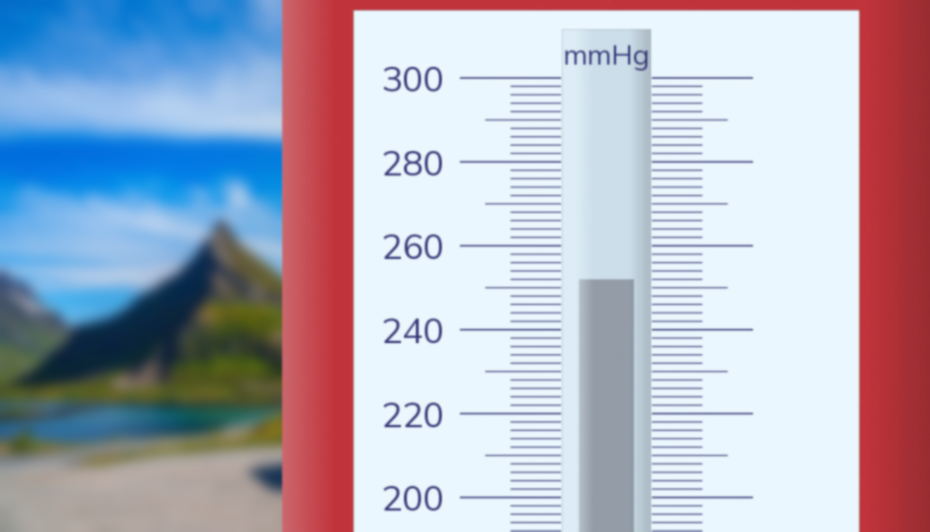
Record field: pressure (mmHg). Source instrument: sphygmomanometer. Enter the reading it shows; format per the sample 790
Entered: 252
